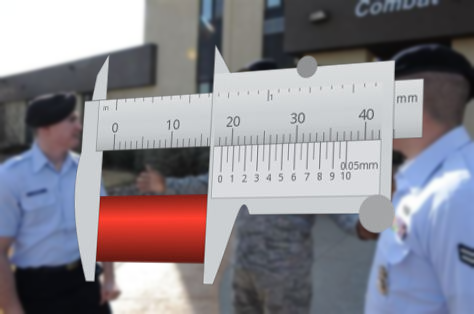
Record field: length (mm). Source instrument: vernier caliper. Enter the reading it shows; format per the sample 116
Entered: 18.4
